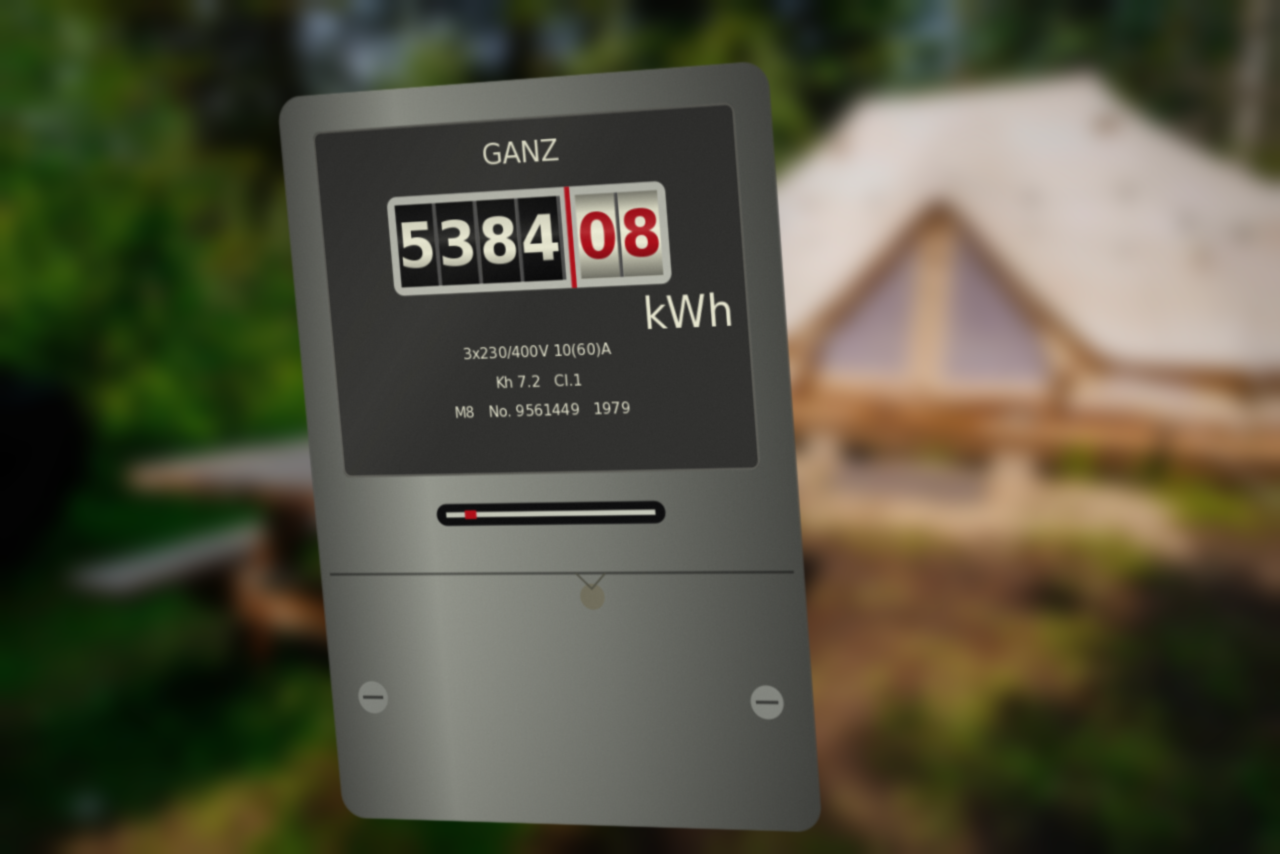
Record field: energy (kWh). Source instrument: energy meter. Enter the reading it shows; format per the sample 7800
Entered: 5384.08
